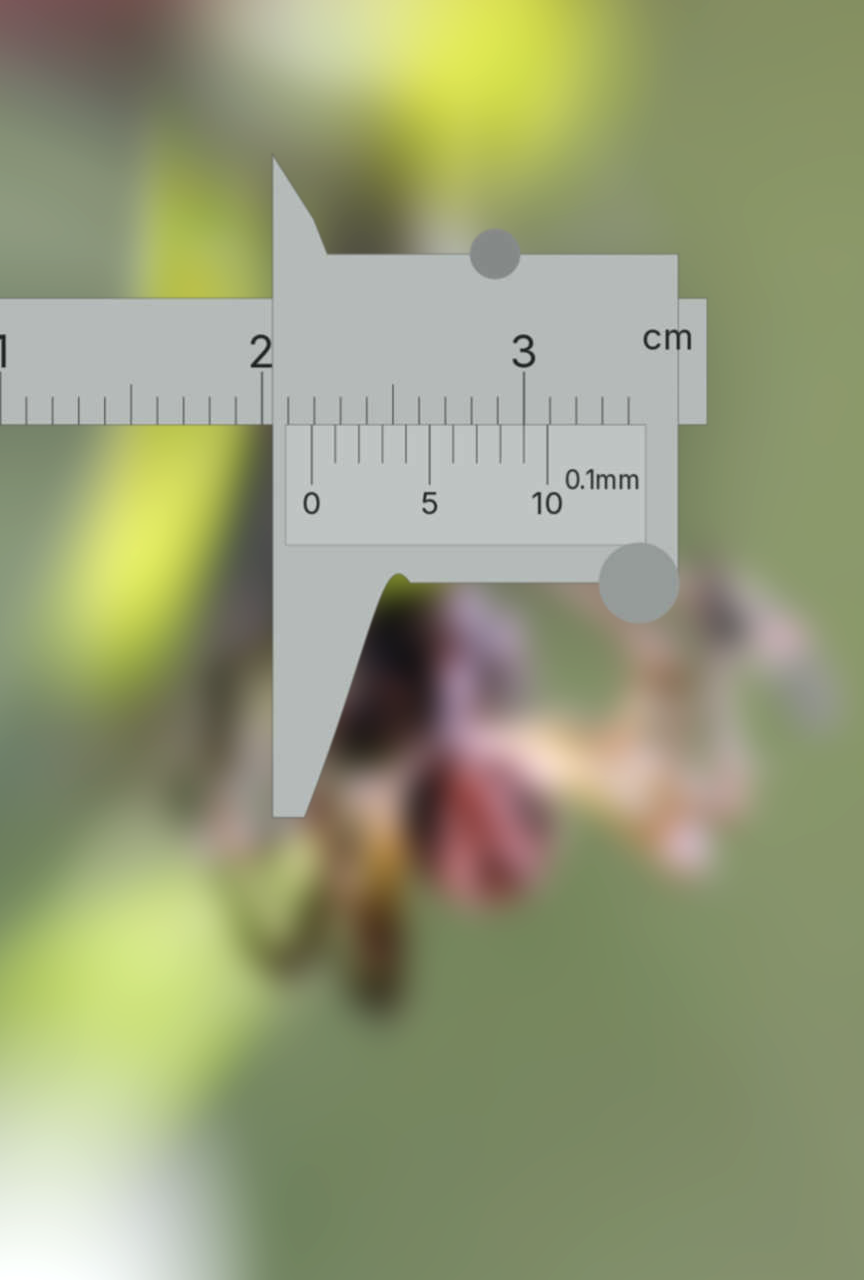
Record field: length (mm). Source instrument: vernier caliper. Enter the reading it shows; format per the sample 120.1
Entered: 21.9
